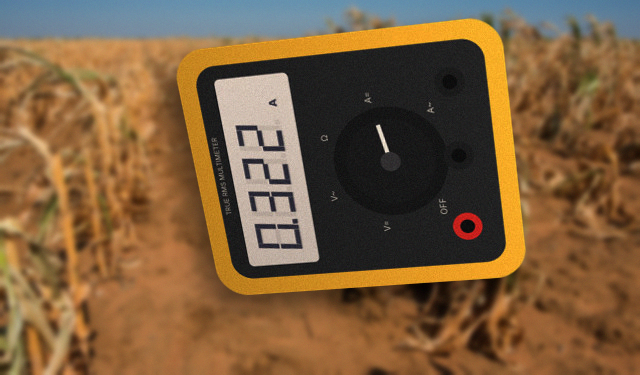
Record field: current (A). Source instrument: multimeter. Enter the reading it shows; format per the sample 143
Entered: 0.322
